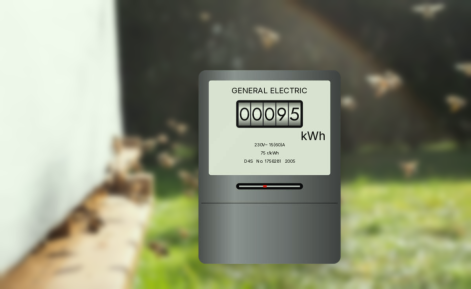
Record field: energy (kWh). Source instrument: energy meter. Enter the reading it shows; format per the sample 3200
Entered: 95
